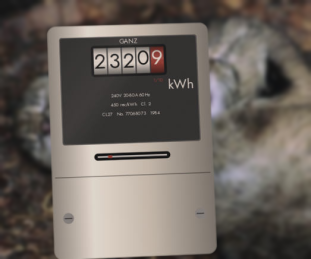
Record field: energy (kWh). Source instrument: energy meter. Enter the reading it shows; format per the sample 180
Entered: 2320.9
